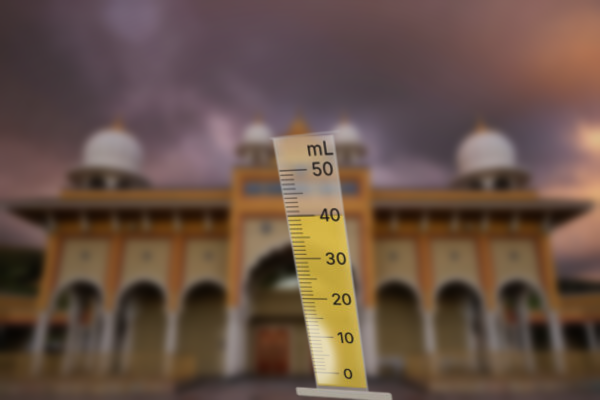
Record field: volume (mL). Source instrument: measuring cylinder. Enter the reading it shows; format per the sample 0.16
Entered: 40
